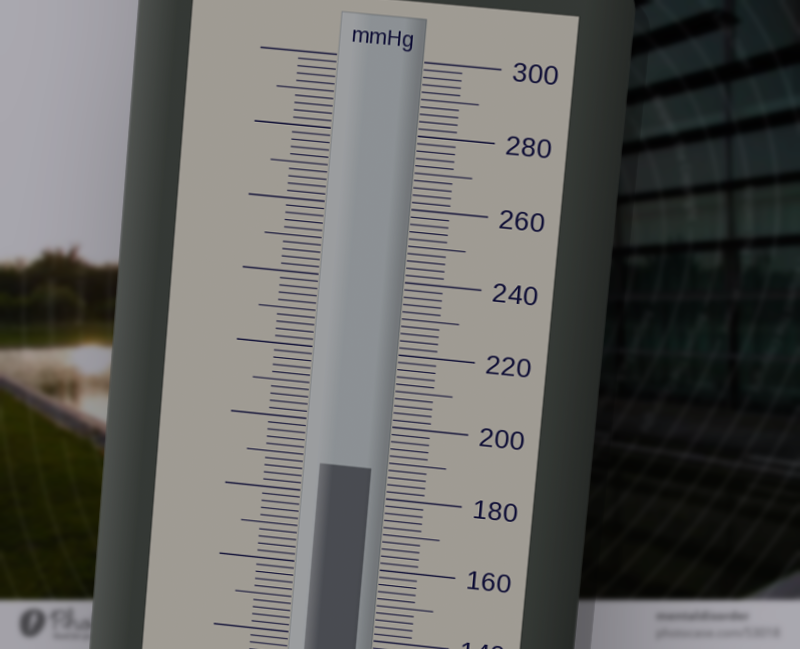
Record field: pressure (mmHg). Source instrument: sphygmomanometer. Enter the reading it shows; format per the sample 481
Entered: 188
